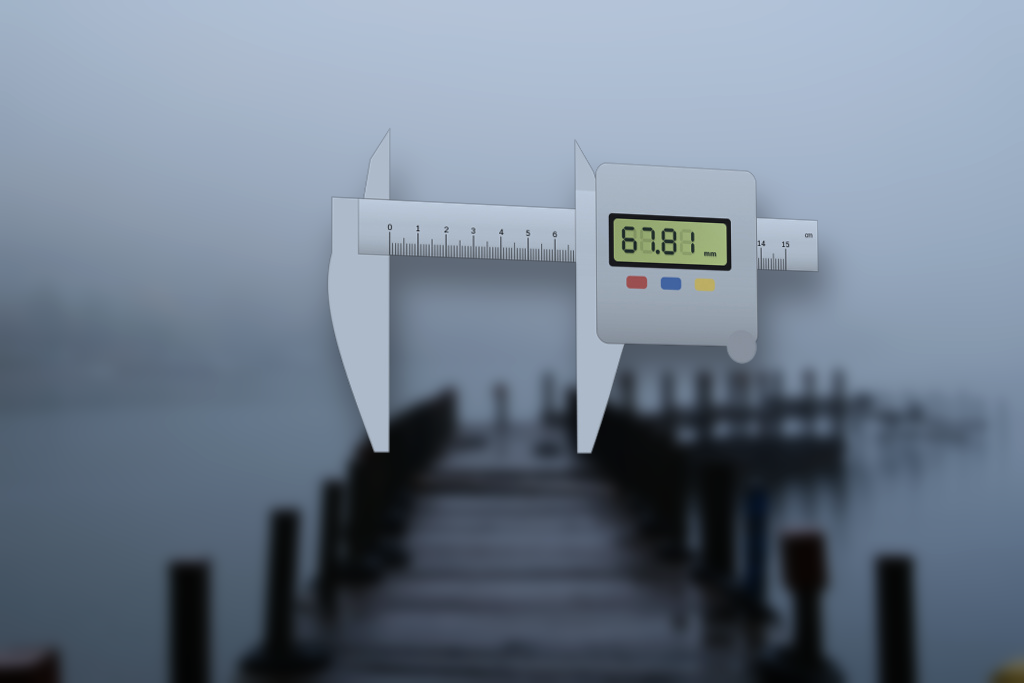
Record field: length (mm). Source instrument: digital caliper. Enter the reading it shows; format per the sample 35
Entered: 67.81
